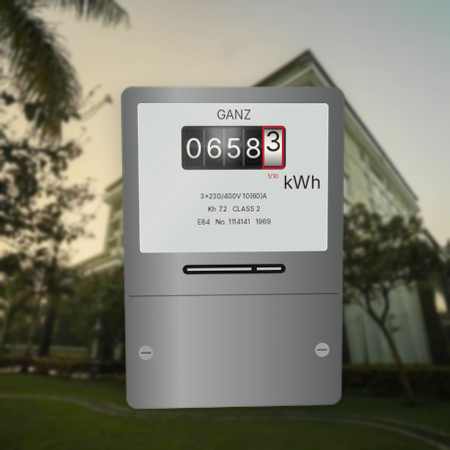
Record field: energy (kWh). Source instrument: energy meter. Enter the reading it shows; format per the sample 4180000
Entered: 658.3
